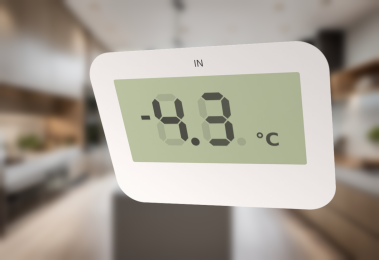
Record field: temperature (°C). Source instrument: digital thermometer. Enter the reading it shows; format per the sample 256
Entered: -4.3
